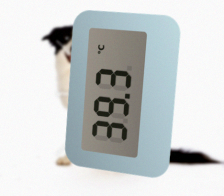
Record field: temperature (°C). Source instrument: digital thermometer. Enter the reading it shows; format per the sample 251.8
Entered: 39.3
